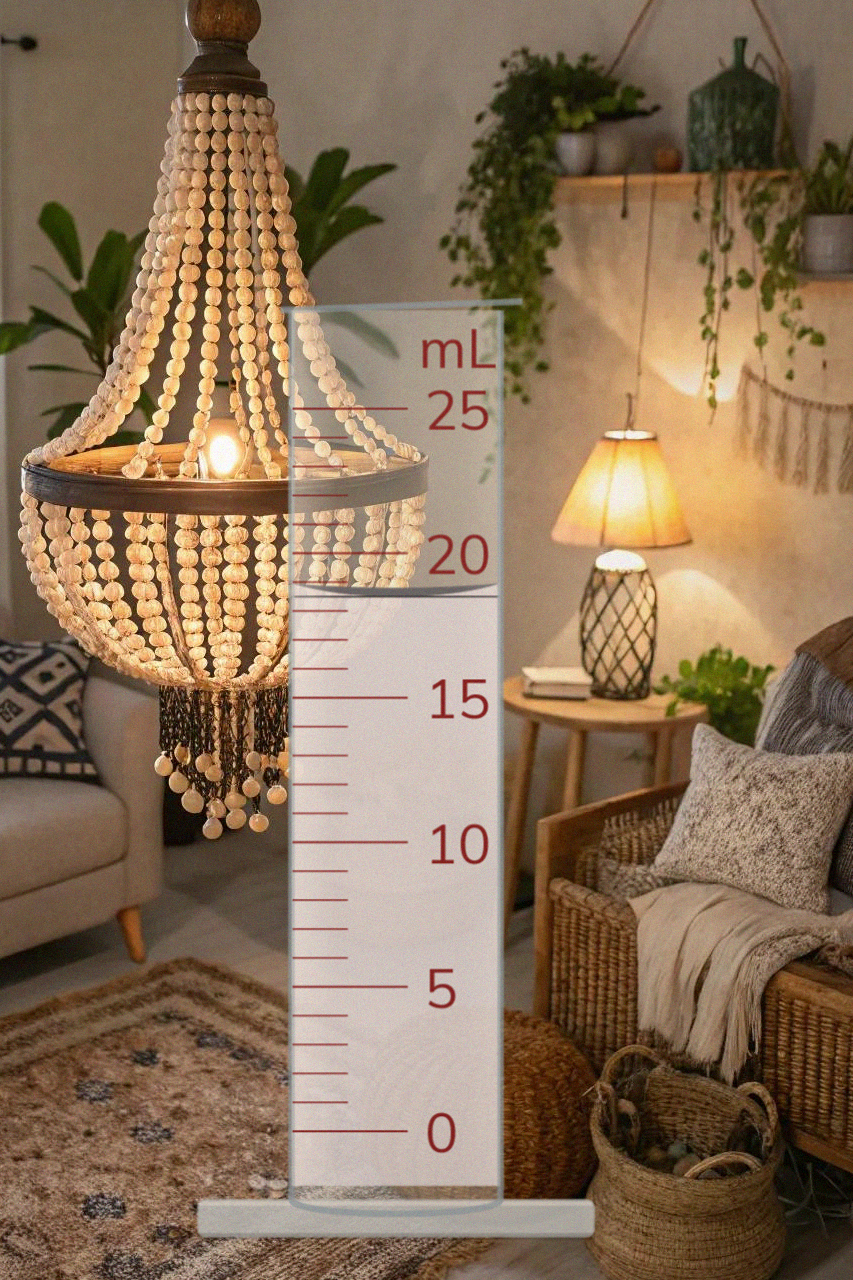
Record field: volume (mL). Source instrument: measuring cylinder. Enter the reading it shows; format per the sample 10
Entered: 18.5
